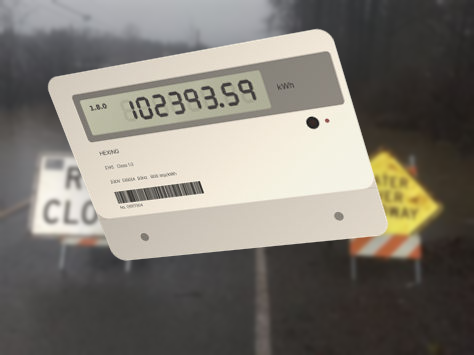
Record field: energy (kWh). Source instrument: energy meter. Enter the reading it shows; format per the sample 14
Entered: 102393.59
